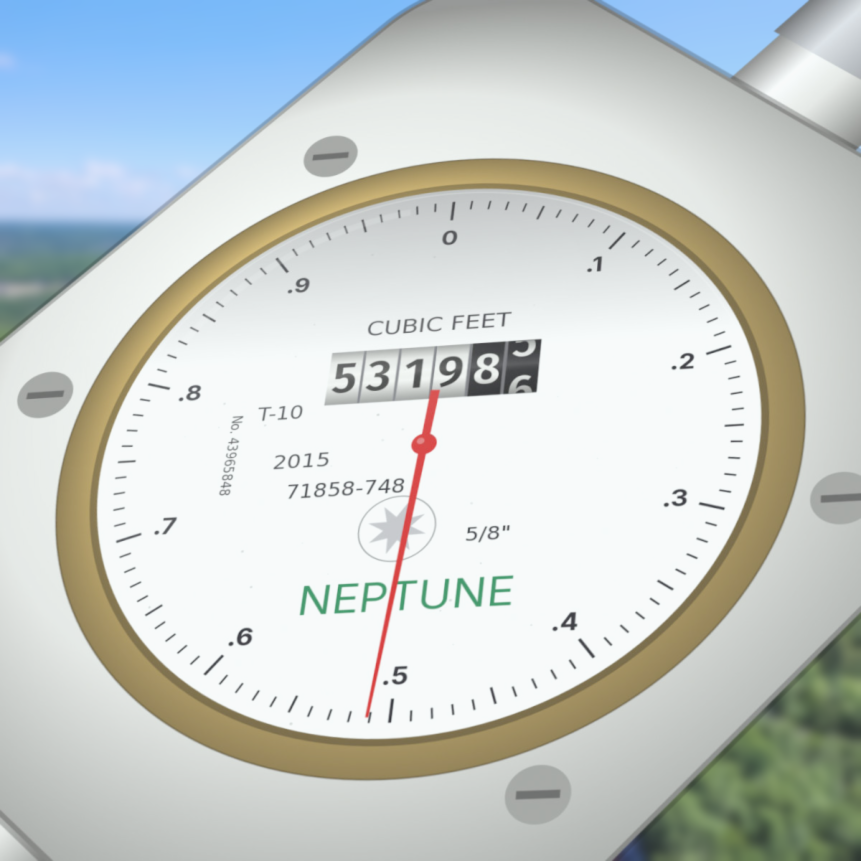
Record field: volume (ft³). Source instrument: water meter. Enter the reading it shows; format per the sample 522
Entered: 531985.51
